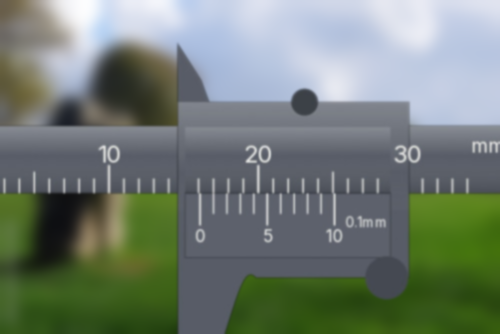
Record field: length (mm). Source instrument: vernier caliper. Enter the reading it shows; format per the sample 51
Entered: 16.1
